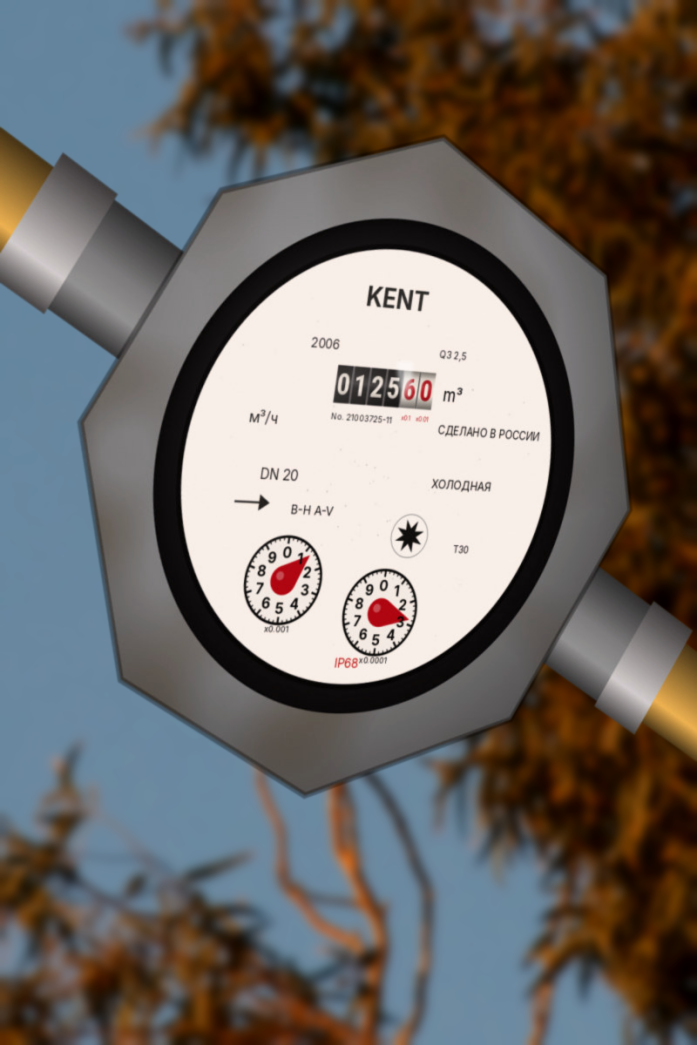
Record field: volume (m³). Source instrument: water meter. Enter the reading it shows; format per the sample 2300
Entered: 125.6012
